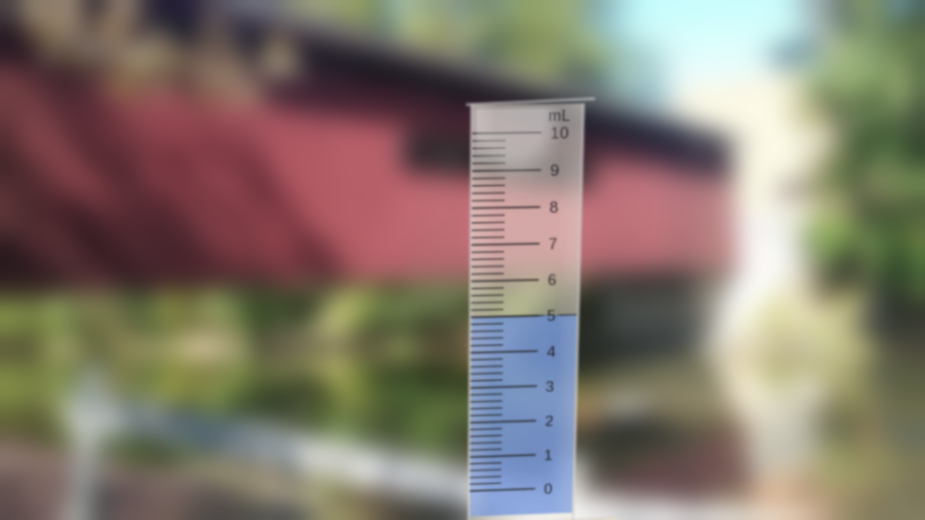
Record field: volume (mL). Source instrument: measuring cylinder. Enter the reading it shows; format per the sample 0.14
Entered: 5
